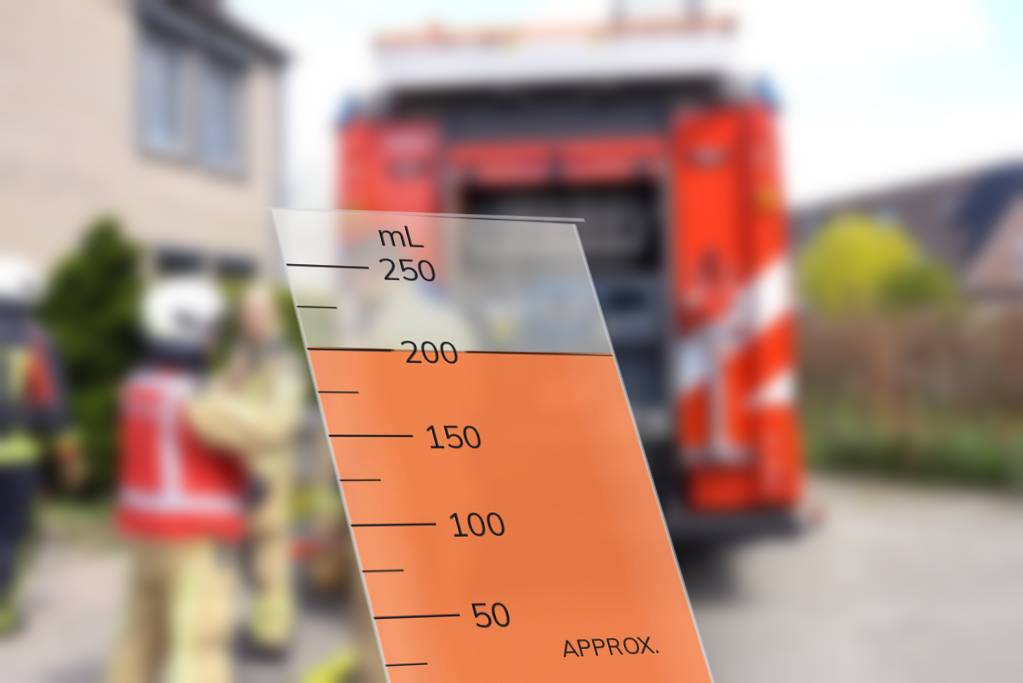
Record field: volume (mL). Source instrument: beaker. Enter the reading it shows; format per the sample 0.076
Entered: 200
